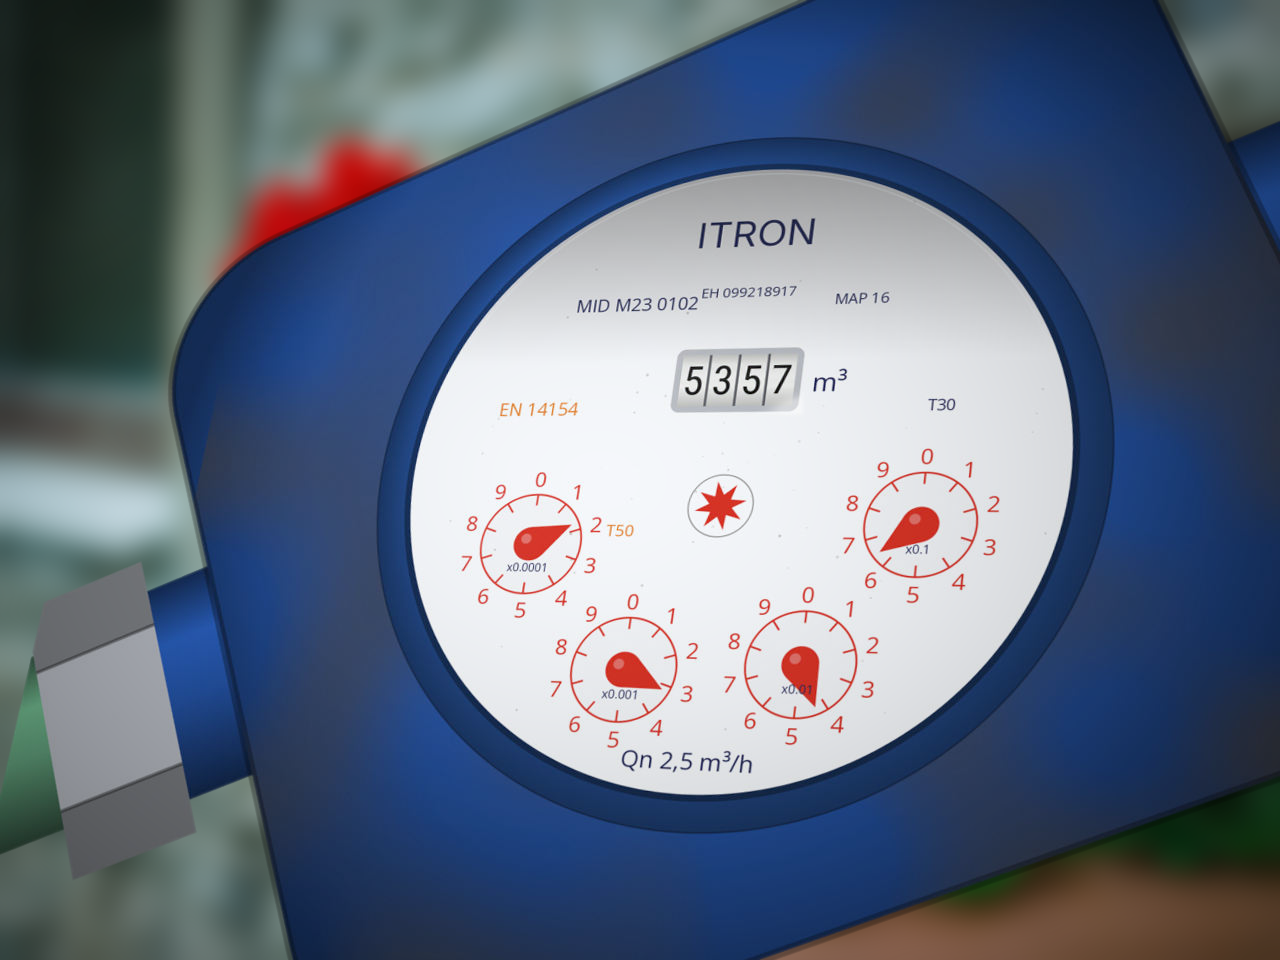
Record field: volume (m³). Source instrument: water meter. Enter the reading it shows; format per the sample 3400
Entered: 5357.6431
